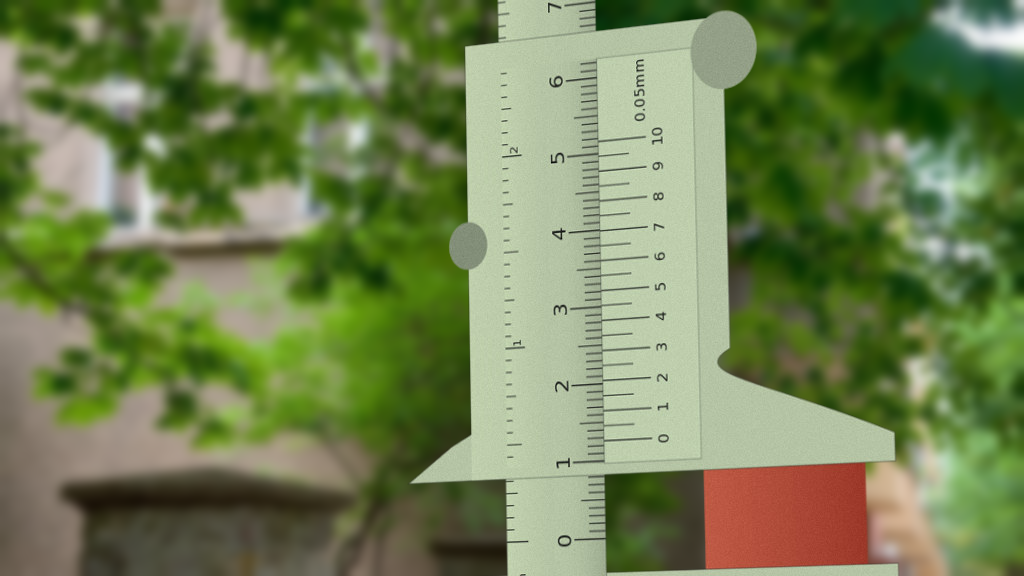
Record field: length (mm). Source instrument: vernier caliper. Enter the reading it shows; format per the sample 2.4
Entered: 12.6
